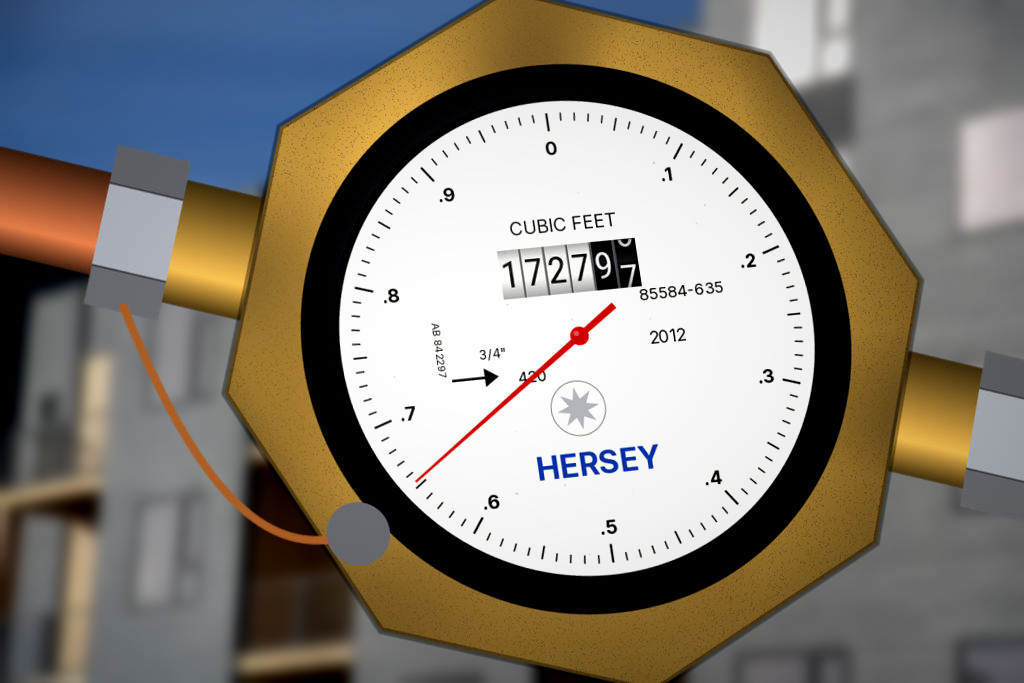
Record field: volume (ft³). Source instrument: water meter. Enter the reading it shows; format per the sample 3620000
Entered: 172796.65
